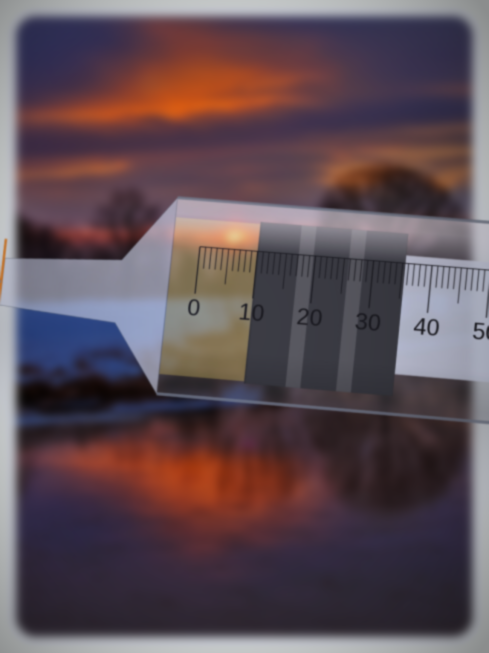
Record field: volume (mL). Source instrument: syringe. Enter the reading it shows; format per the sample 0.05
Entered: 10
